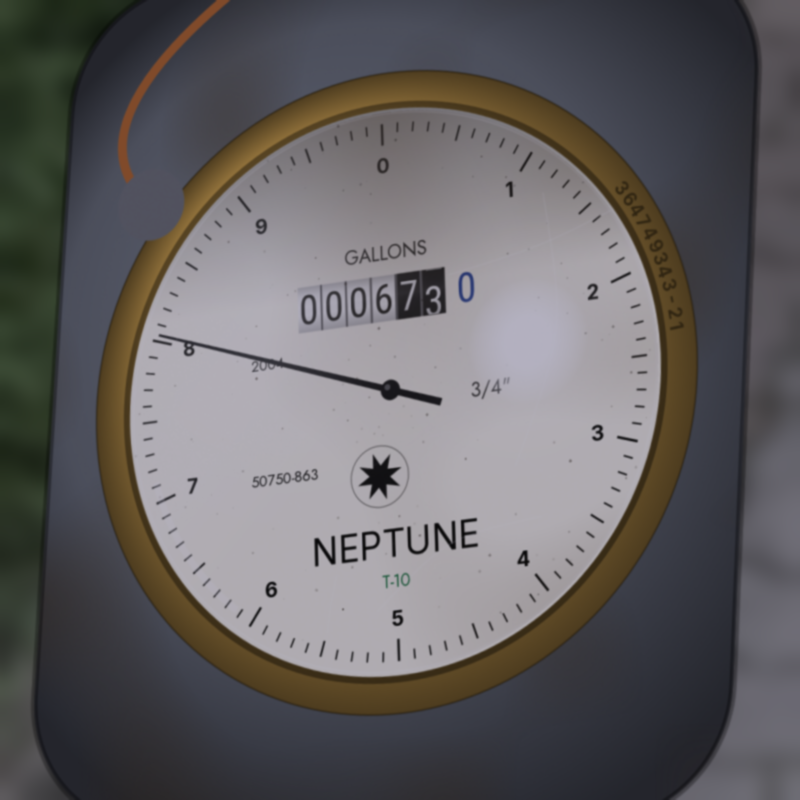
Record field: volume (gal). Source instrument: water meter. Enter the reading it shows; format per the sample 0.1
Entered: 6728.0
